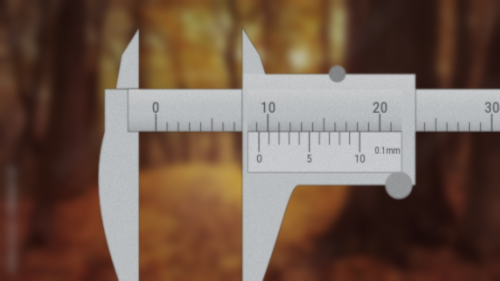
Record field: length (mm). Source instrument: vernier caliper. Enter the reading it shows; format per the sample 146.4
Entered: 9.2
